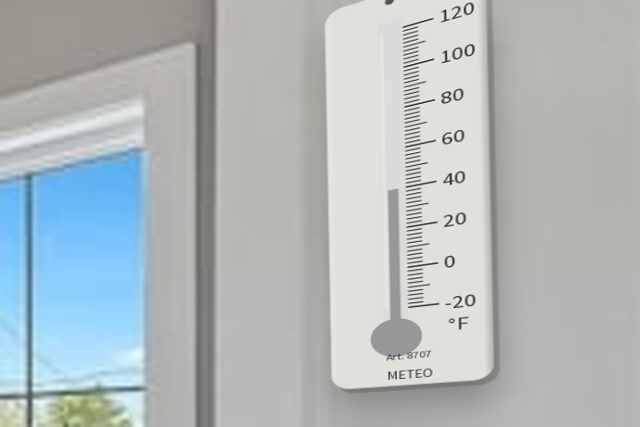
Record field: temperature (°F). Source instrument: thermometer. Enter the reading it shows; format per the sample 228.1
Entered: 40
